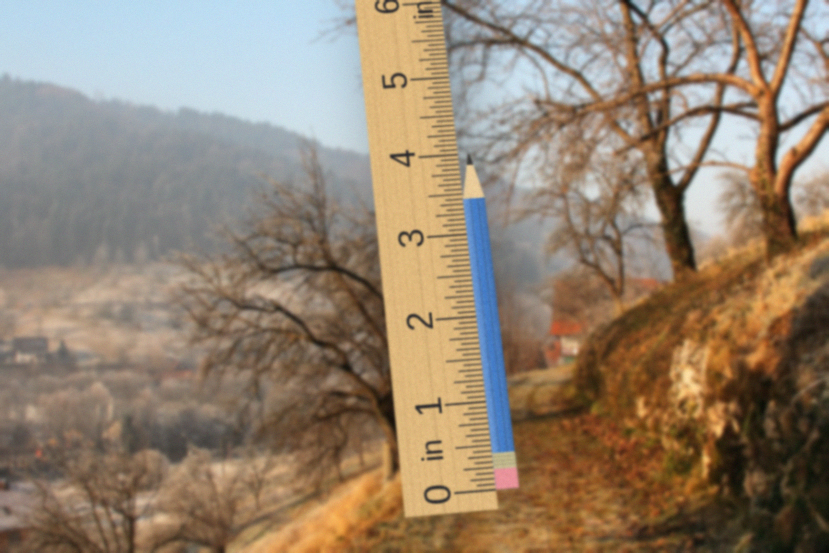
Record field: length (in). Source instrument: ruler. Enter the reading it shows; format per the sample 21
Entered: 4
